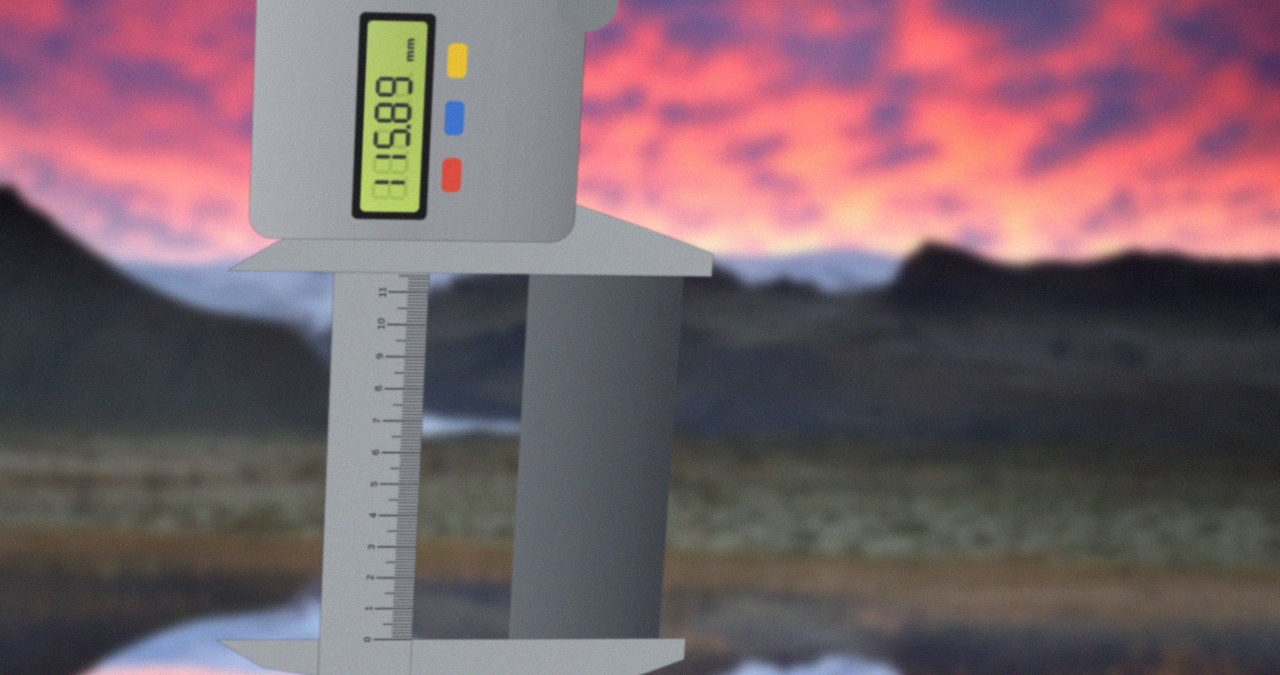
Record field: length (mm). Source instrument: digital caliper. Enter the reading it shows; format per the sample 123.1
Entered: 115.89
